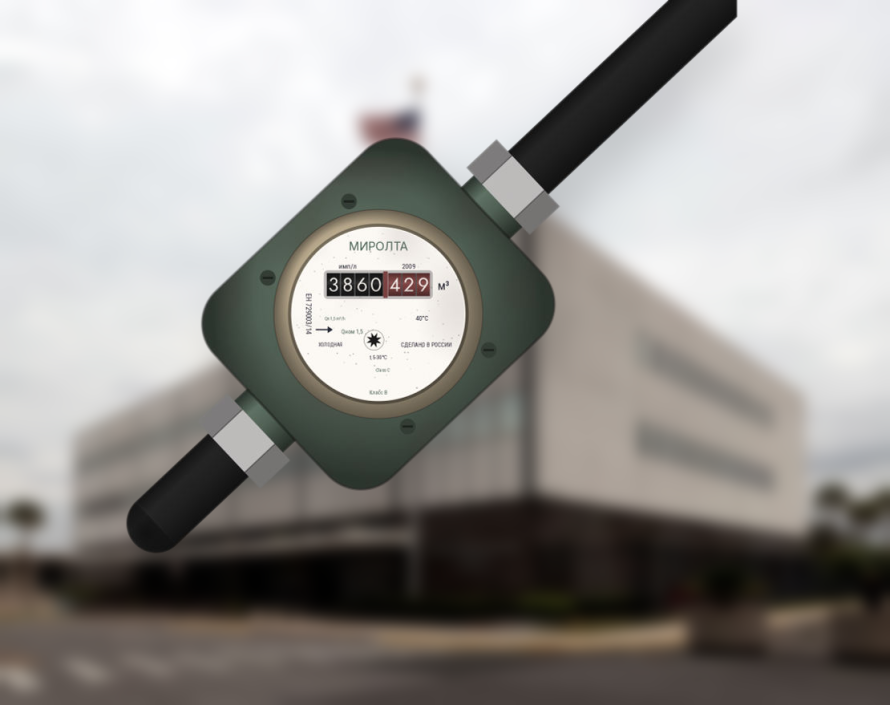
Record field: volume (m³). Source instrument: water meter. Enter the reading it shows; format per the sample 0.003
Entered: 3860.429
